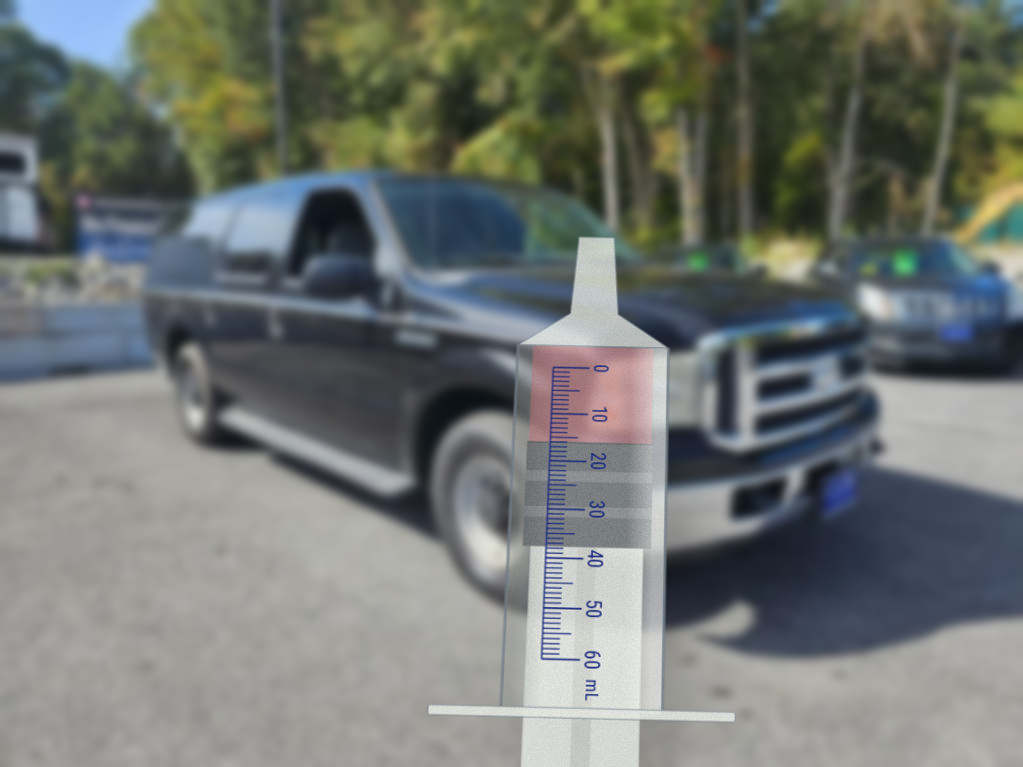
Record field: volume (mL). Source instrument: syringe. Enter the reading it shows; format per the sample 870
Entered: 16
